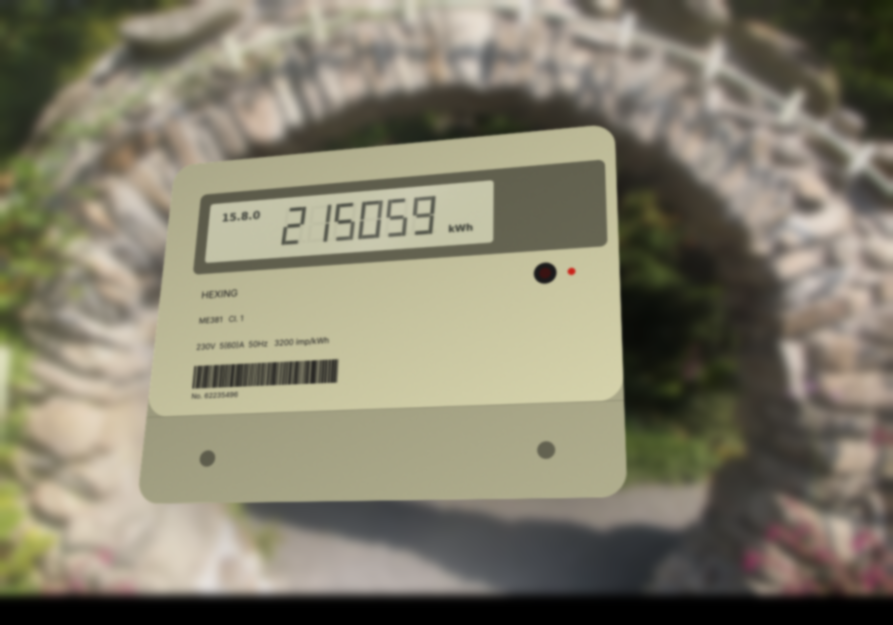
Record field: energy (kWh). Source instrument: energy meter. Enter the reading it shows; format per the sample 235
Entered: 215059
